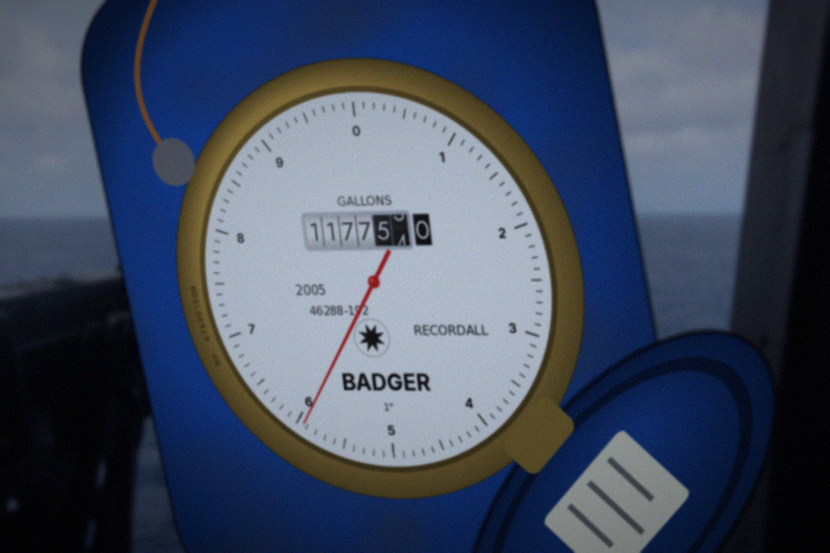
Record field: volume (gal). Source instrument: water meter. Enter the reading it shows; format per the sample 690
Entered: 1177535.9
